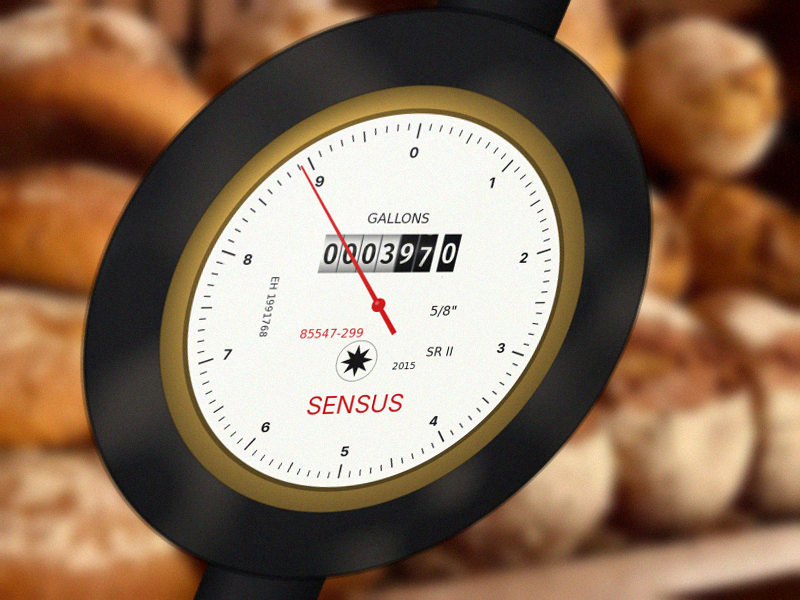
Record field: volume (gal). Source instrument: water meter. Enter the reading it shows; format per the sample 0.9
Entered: 3968.9
